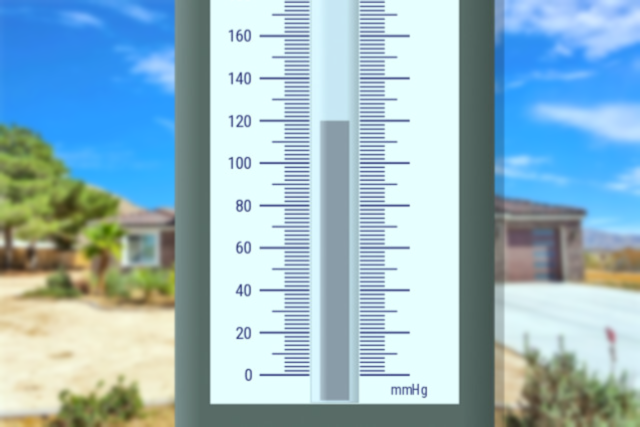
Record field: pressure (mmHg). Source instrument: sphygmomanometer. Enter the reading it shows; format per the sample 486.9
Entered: 120
